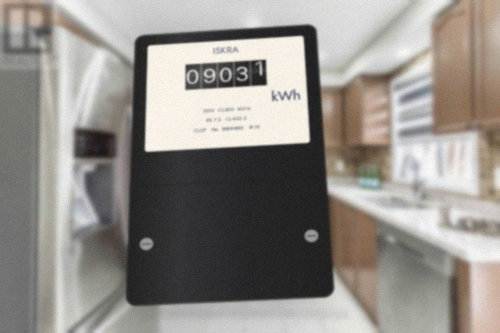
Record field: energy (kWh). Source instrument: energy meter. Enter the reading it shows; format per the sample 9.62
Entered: 9031
